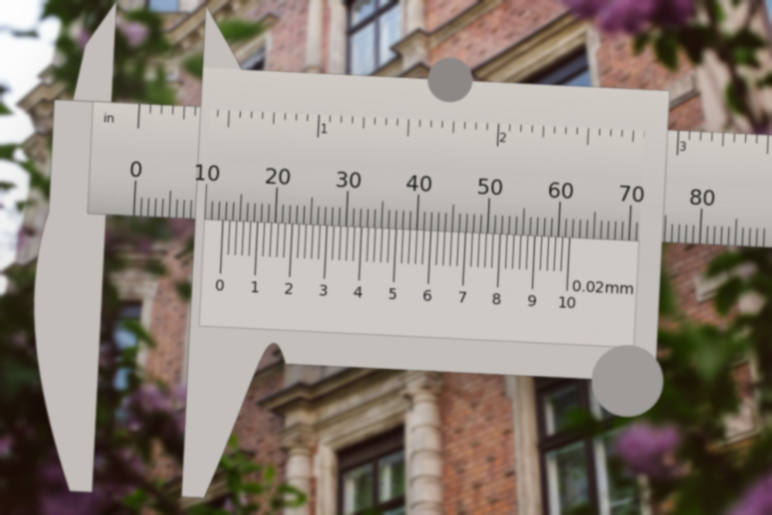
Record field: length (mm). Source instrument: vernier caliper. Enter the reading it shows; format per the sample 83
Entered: 12.6
